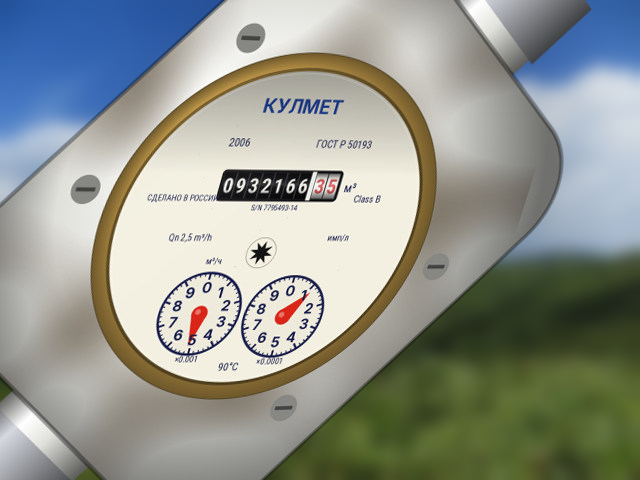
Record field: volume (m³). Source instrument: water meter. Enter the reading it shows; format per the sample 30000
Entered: 932166.3551
